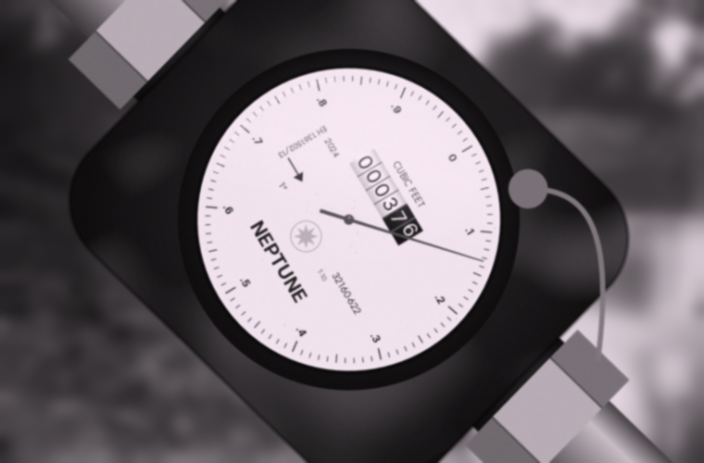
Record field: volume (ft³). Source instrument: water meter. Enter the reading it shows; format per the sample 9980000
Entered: 376.13
